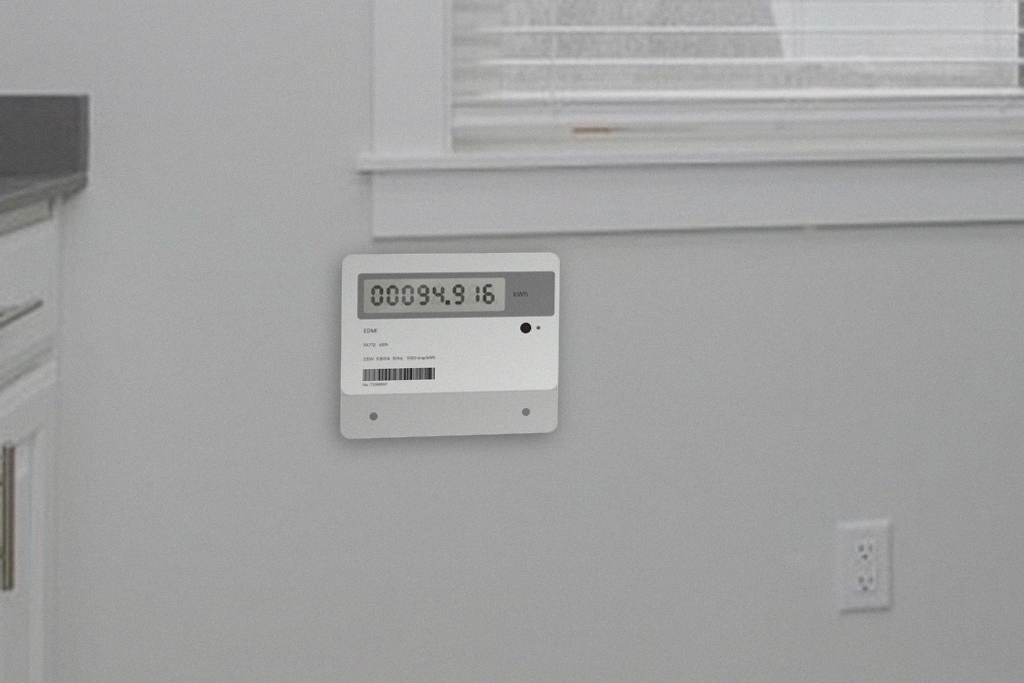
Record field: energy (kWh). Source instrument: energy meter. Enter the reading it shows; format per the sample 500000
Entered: 94.916
